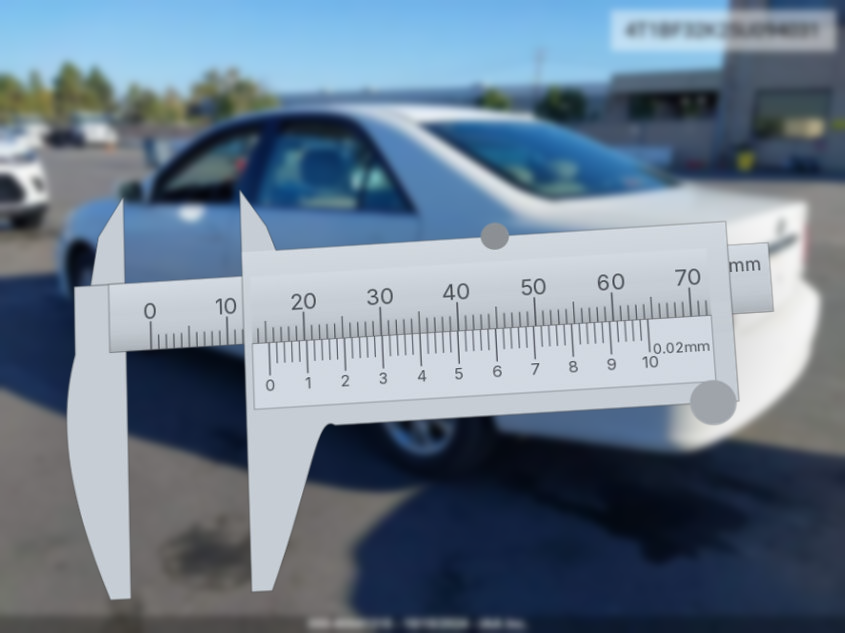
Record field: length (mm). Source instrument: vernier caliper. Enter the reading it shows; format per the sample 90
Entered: 15.4
